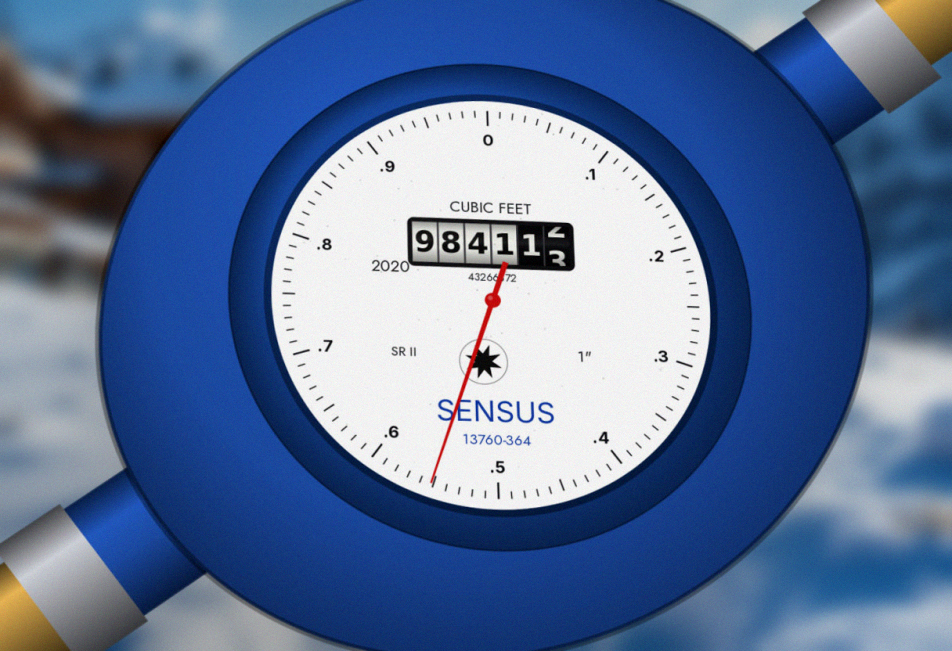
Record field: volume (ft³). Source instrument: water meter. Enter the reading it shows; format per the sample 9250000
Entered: 984112.55
